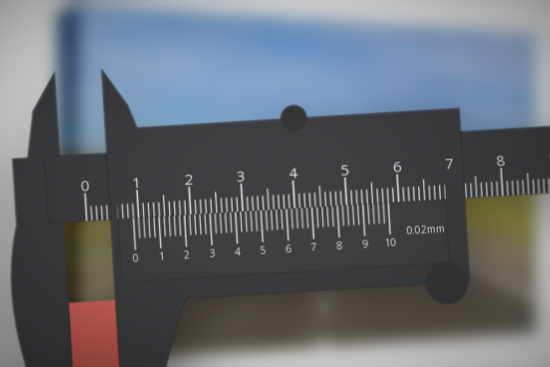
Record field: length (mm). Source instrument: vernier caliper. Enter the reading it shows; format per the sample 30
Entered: 9.0
